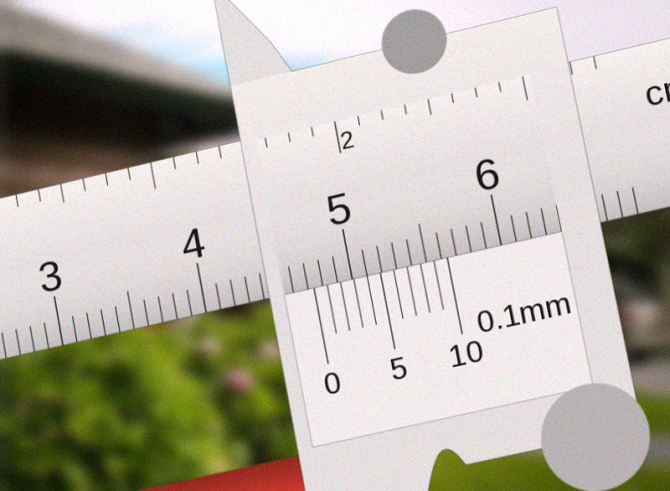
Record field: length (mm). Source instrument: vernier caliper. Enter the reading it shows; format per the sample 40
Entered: 47.4
